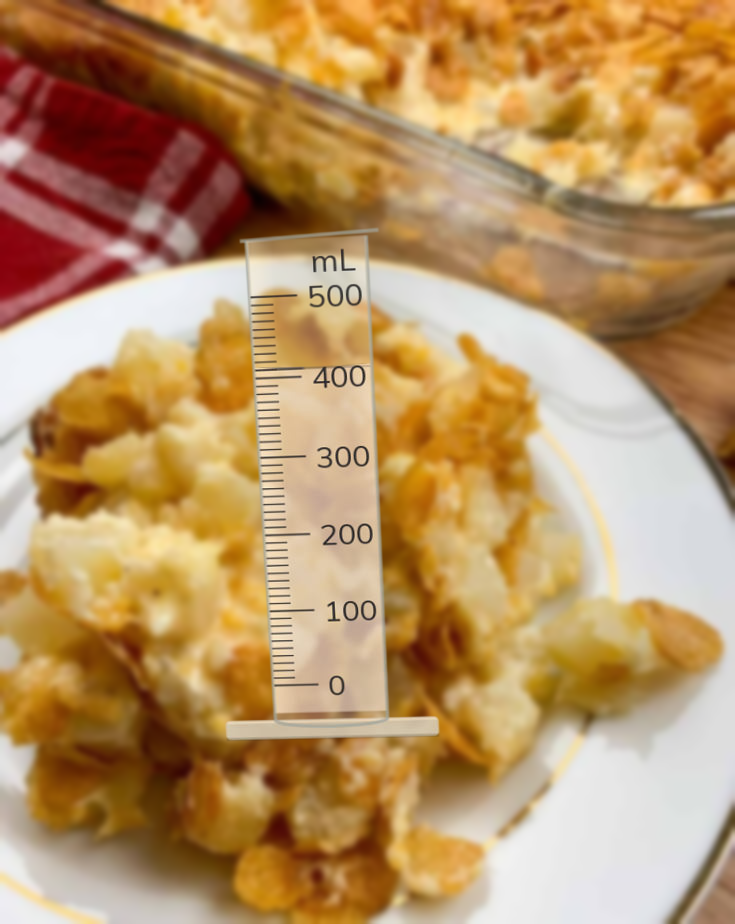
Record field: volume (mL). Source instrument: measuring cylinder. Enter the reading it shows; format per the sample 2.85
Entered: 410
